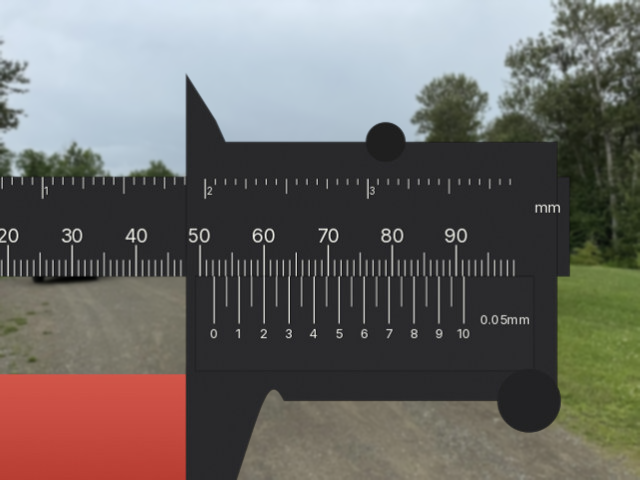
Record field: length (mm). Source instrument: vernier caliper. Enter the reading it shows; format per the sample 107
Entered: 52.2
